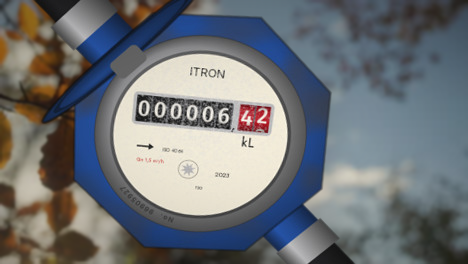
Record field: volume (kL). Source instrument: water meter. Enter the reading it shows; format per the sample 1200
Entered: 6.42
